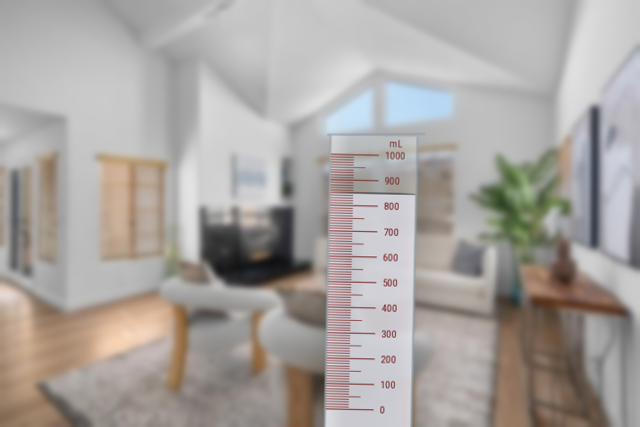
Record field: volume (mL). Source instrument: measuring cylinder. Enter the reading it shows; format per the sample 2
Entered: 850
